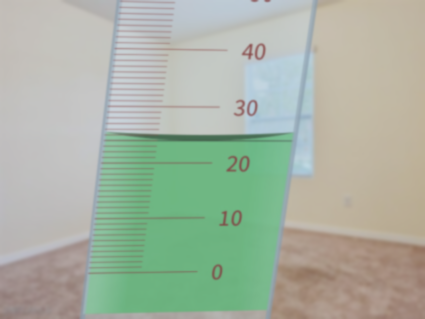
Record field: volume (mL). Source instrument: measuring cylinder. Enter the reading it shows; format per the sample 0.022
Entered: 24
